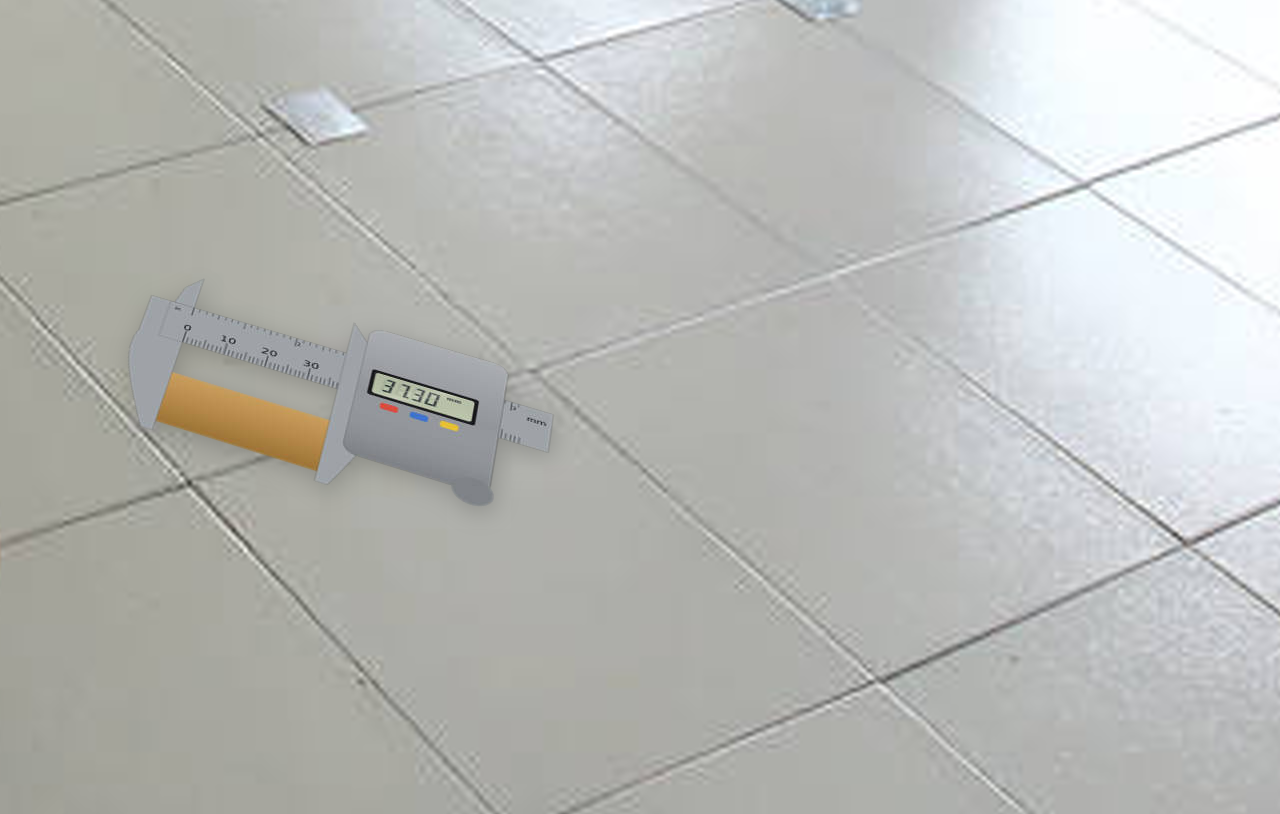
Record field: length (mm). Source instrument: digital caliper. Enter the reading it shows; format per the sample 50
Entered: 37.30
